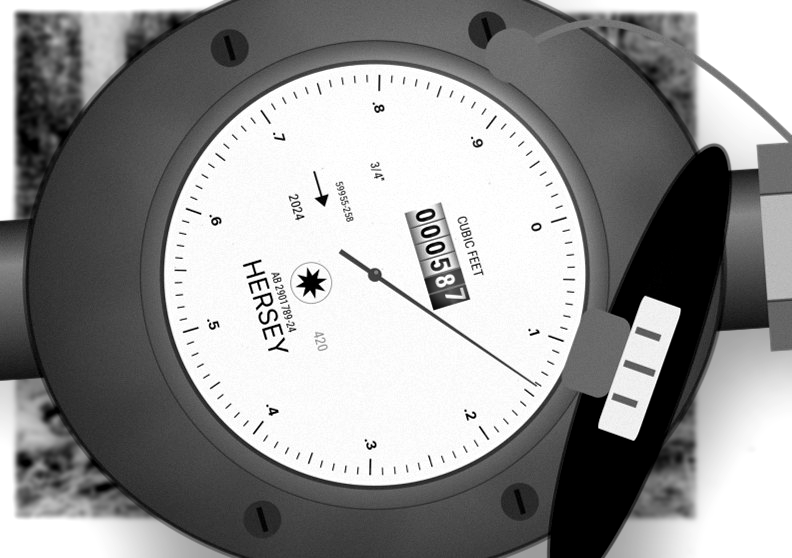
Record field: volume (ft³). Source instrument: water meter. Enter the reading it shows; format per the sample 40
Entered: 587.14
